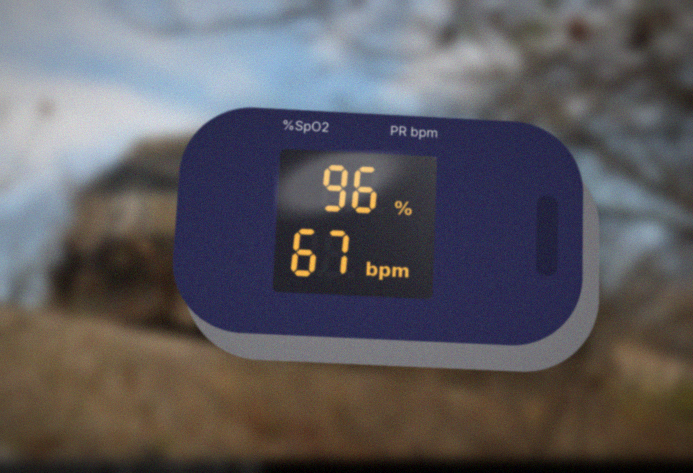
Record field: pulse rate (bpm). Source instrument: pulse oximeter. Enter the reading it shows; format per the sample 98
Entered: 67
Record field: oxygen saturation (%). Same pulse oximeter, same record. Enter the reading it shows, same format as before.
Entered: 96
